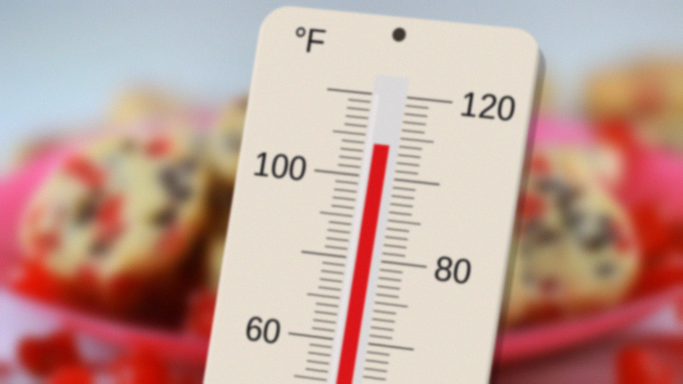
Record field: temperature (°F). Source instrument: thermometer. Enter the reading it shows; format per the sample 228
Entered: 108
